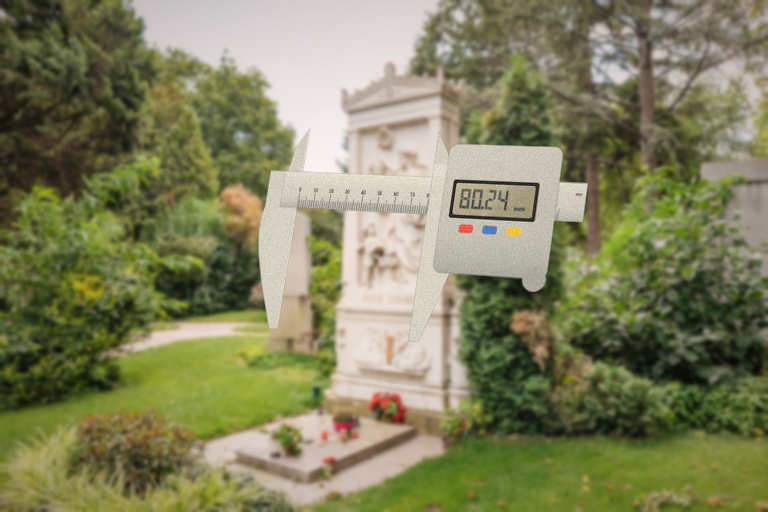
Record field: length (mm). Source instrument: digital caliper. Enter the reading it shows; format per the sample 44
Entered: 80.24
